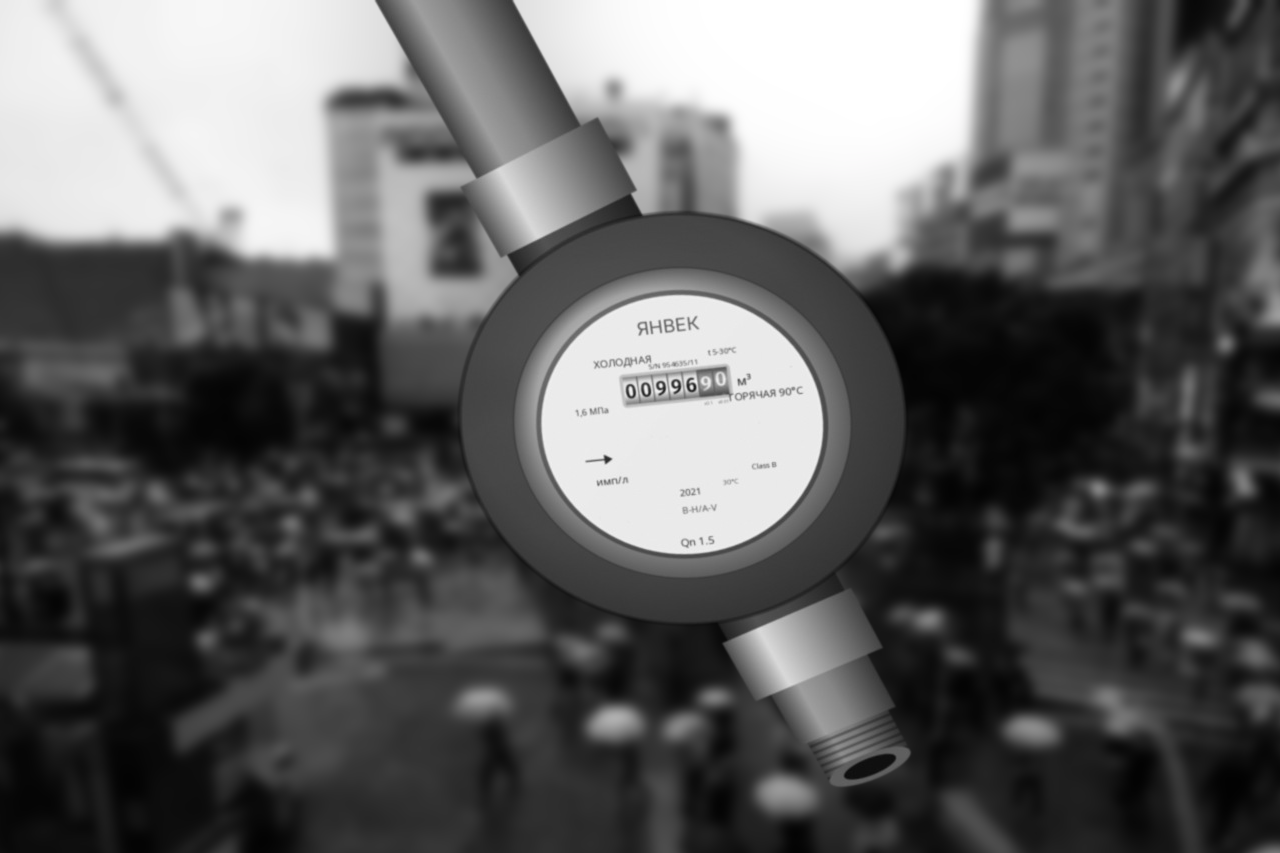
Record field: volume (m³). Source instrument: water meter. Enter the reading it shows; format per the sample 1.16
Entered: 996.90
